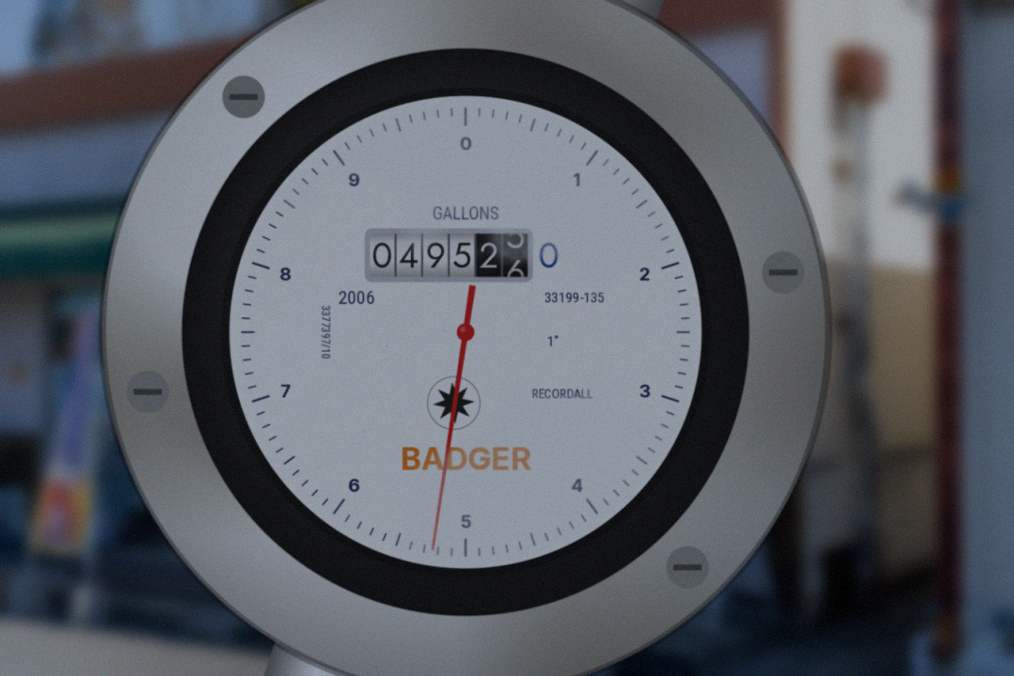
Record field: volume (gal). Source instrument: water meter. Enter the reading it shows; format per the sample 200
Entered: 495255.2
